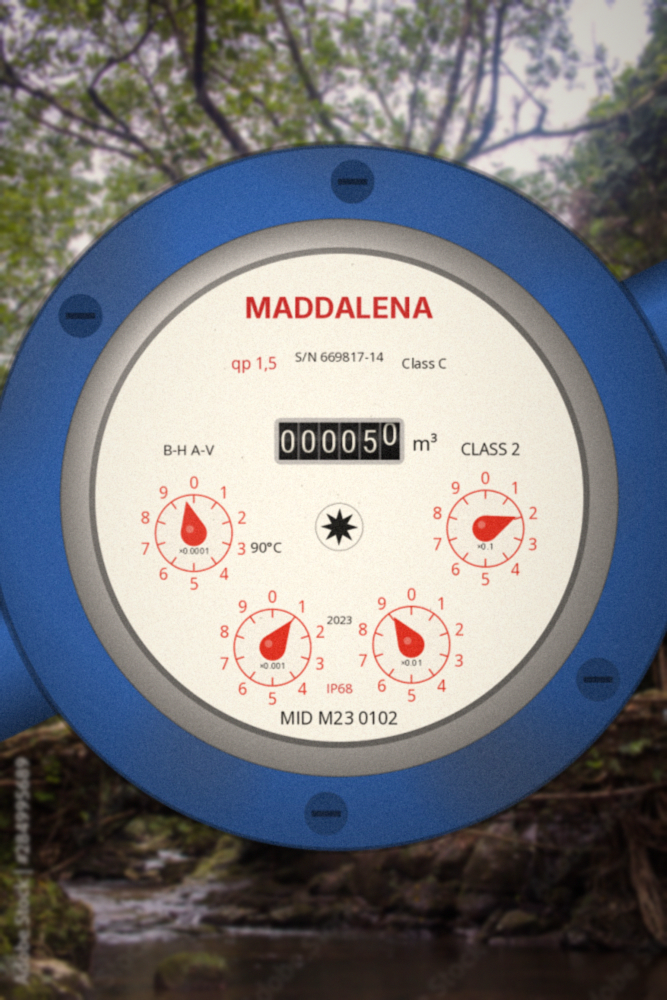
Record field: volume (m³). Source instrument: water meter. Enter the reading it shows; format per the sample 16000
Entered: 50.1909
